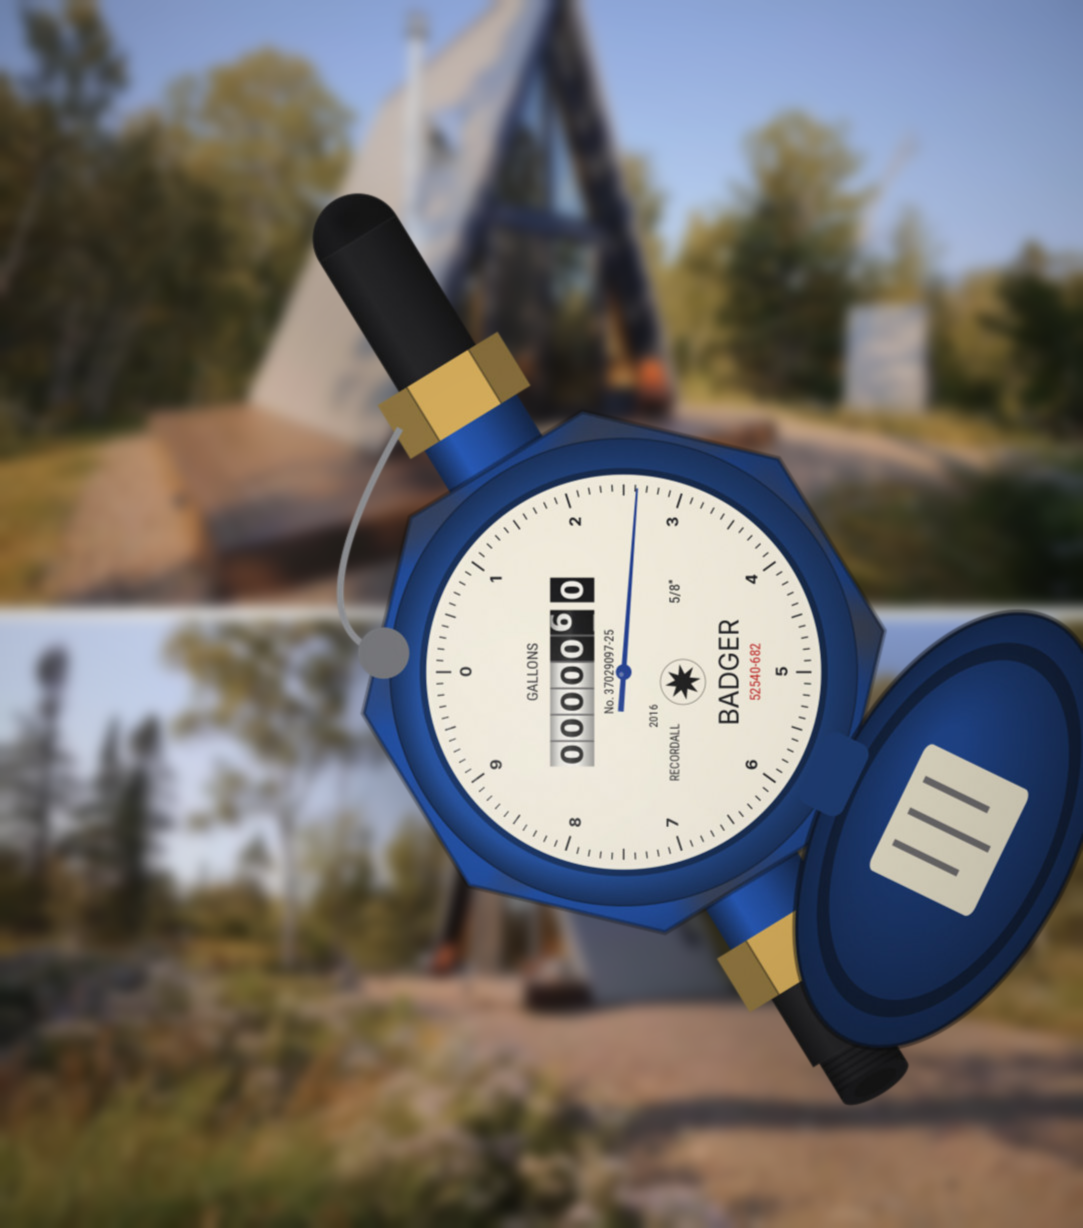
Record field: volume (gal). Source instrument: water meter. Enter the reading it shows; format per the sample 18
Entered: 62.6
